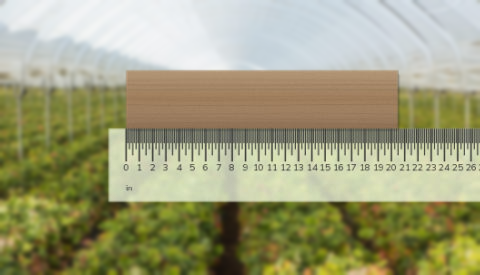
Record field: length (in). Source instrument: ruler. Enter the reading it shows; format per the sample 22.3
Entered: 20.5
